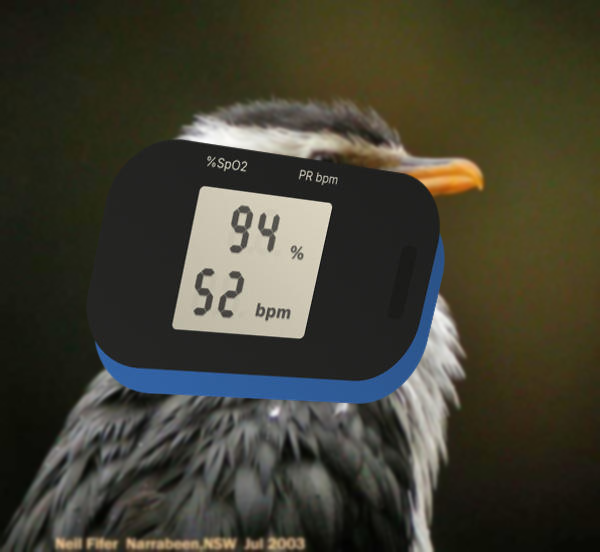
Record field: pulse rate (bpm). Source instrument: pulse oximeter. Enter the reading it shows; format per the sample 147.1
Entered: 52
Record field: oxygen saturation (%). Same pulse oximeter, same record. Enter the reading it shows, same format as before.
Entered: 94
